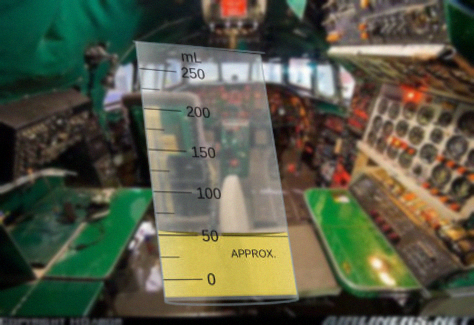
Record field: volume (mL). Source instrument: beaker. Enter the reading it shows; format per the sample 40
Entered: 50
